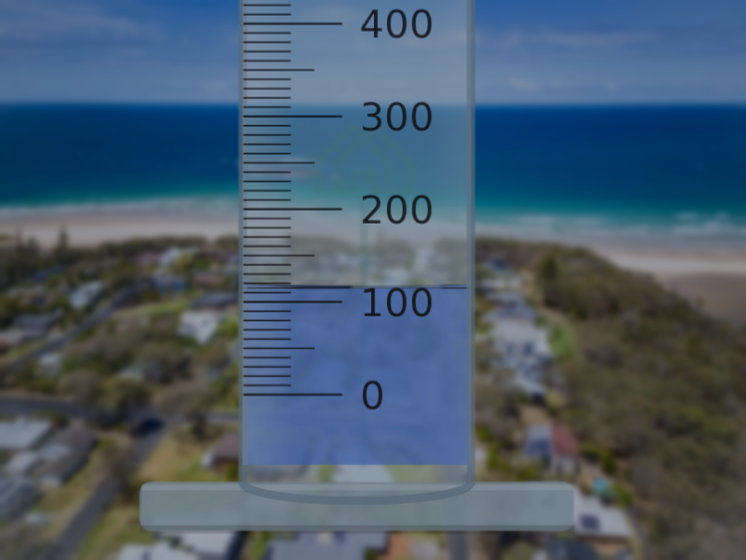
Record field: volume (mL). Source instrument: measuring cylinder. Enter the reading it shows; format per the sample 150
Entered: 115
